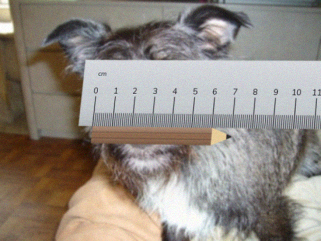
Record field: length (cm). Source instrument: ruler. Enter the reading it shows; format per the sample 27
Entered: 7
